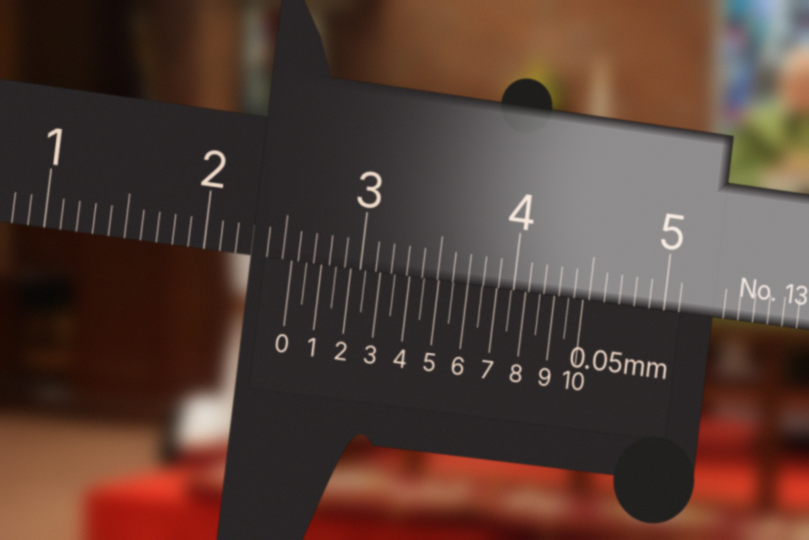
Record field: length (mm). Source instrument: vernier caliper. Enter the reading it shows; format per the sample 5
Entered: 25.6
